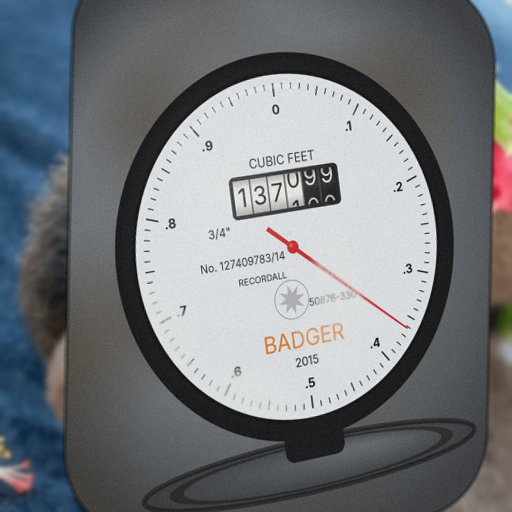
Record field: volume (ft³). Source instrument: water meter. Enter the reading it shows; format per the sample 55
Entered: 137099.36
